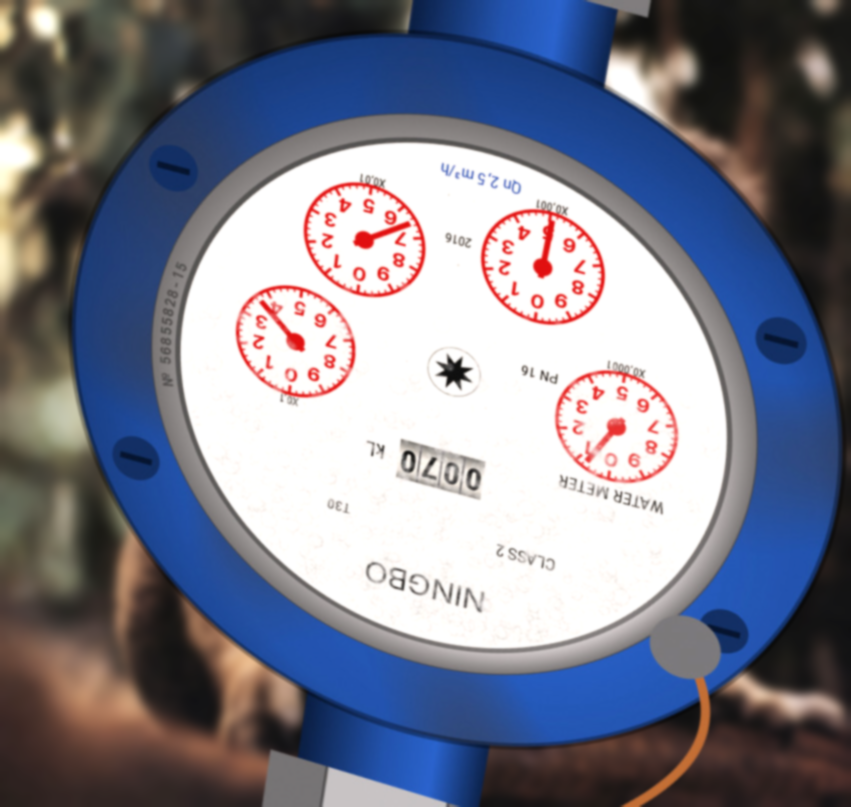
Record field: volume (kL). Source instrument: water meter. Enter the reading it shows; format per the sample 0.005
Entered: 70.3650
